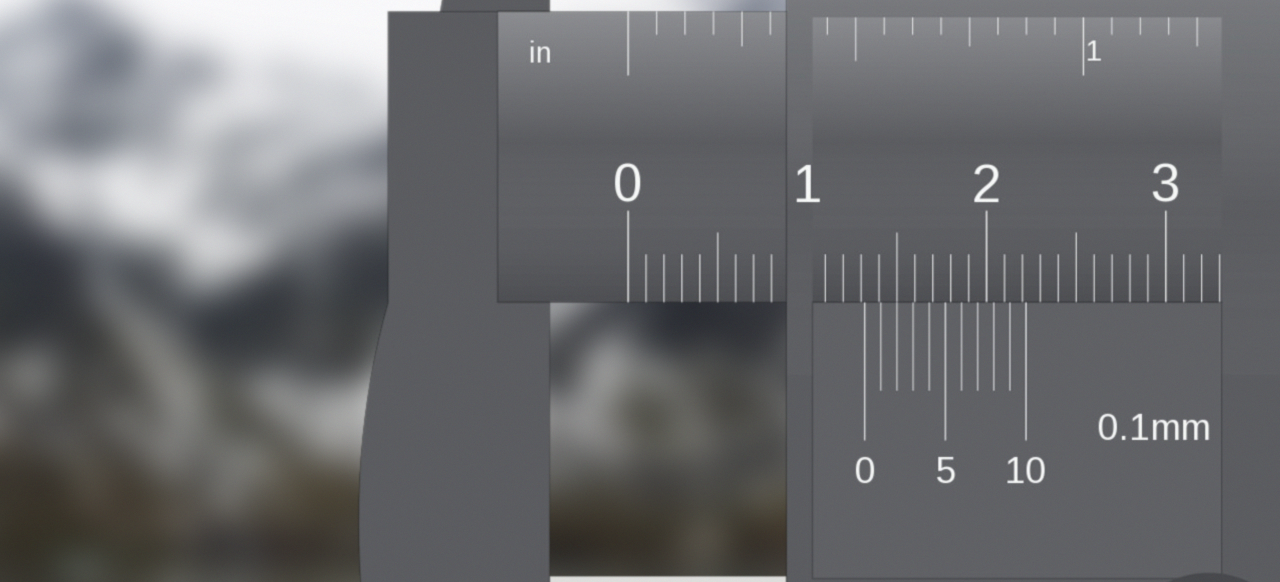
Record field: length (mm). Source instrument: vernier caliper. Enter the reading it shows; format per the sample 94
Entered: 13.2
